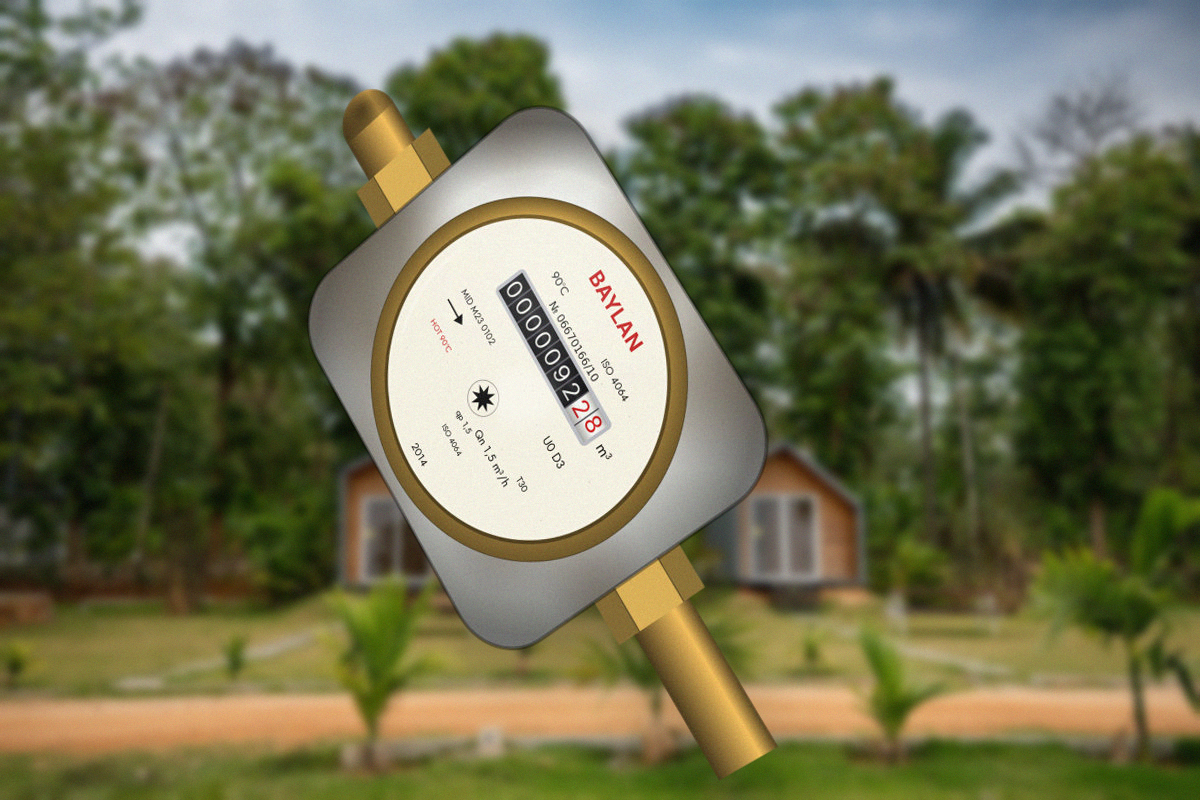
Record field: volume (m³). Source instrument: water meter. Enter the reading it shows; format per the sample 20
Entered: 92.28
